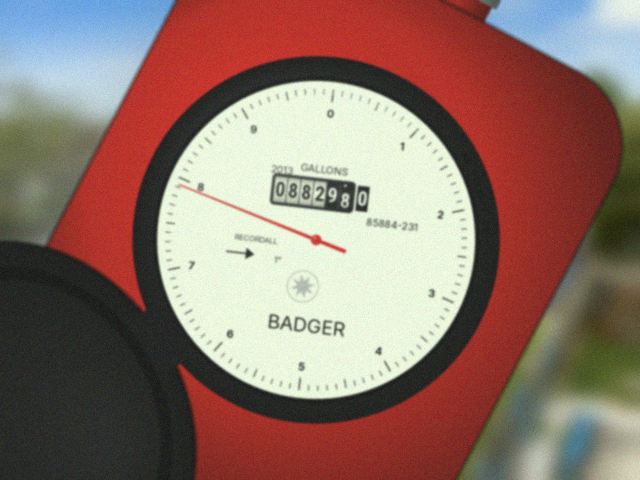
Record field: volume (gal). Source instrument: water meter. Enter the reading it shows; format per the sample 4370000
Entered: 882977.9
